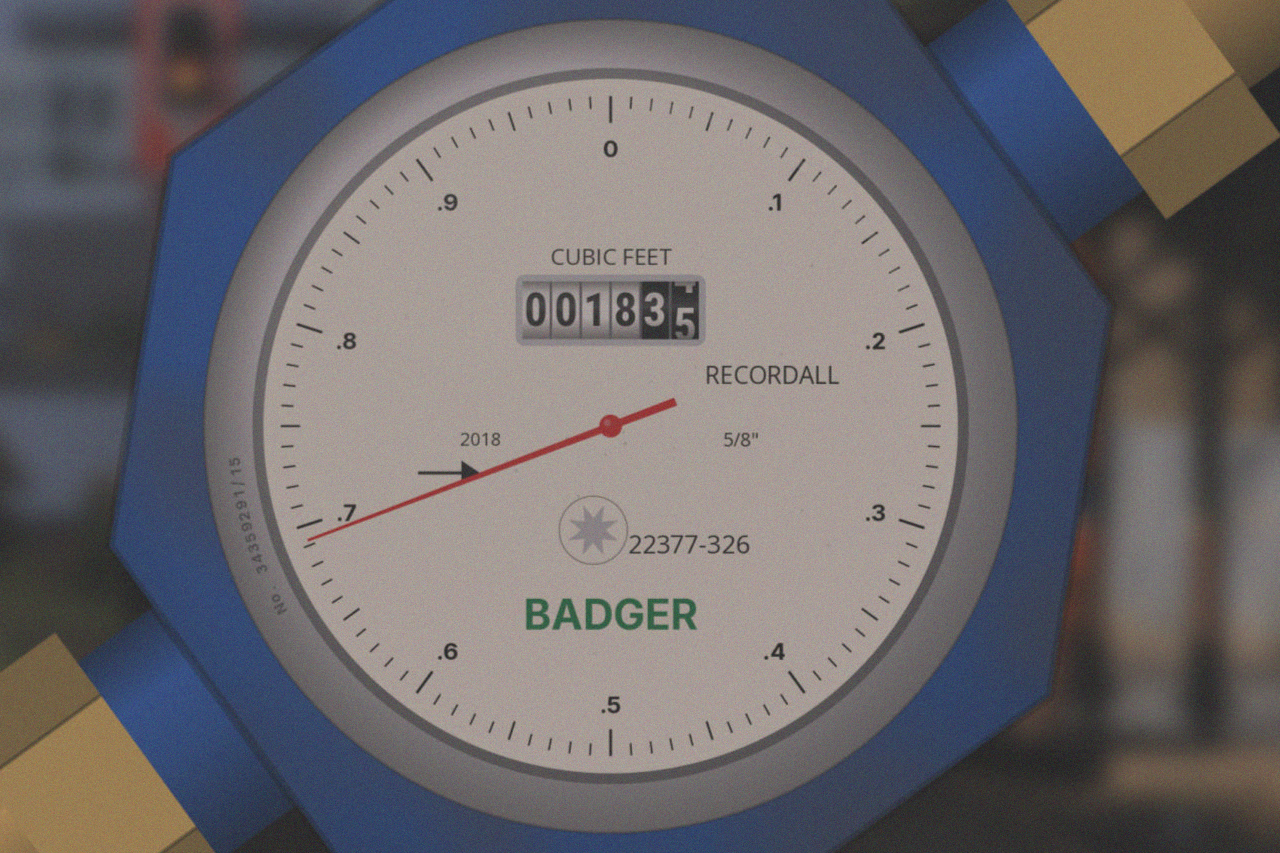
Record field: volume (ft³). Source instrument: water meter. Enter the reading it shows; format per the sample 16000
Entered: 1834.69
